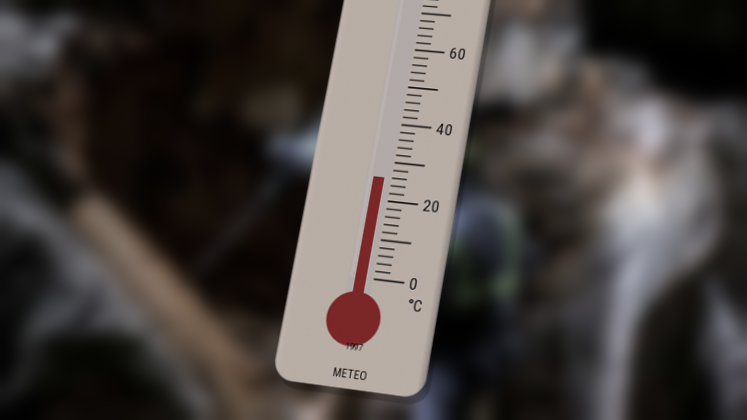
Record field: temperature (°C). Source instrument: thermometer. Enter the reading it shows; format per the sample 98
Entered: 26
